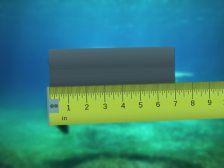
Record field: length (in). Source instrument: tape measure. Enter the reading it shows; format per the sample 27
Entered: 7
